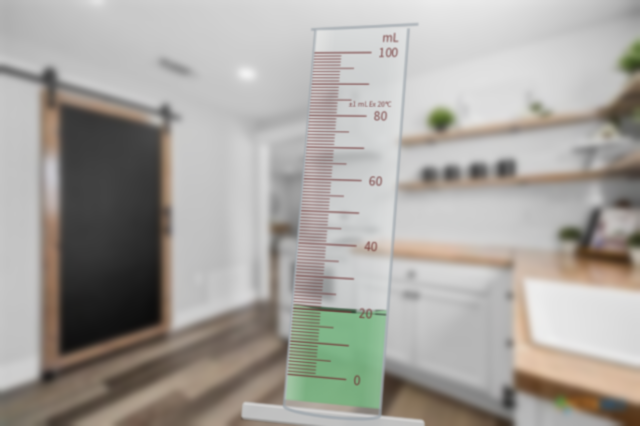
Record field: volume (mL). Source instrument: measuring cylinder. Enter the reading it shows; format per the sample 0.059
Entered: 20
